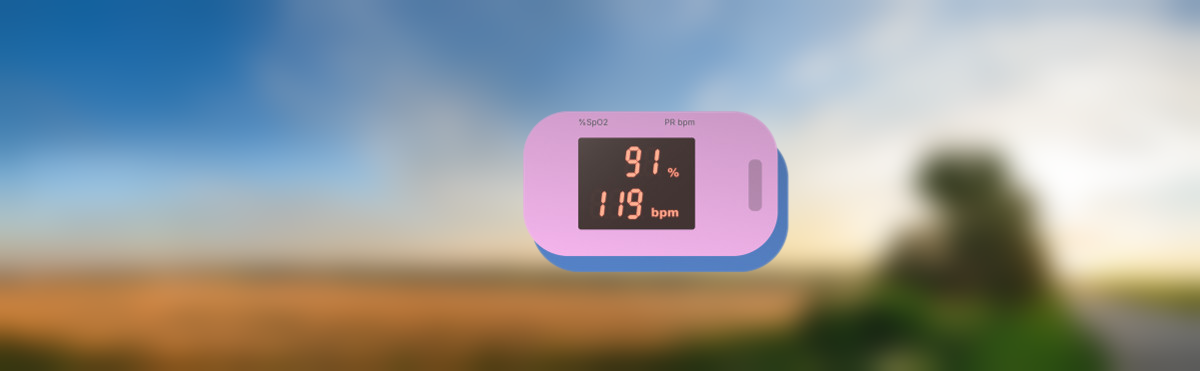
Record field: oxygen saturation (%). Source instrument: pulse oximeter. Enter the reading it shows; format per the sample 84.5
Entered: 91
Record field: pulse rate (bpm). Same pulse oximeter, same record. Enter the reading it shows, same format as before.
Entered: 119
